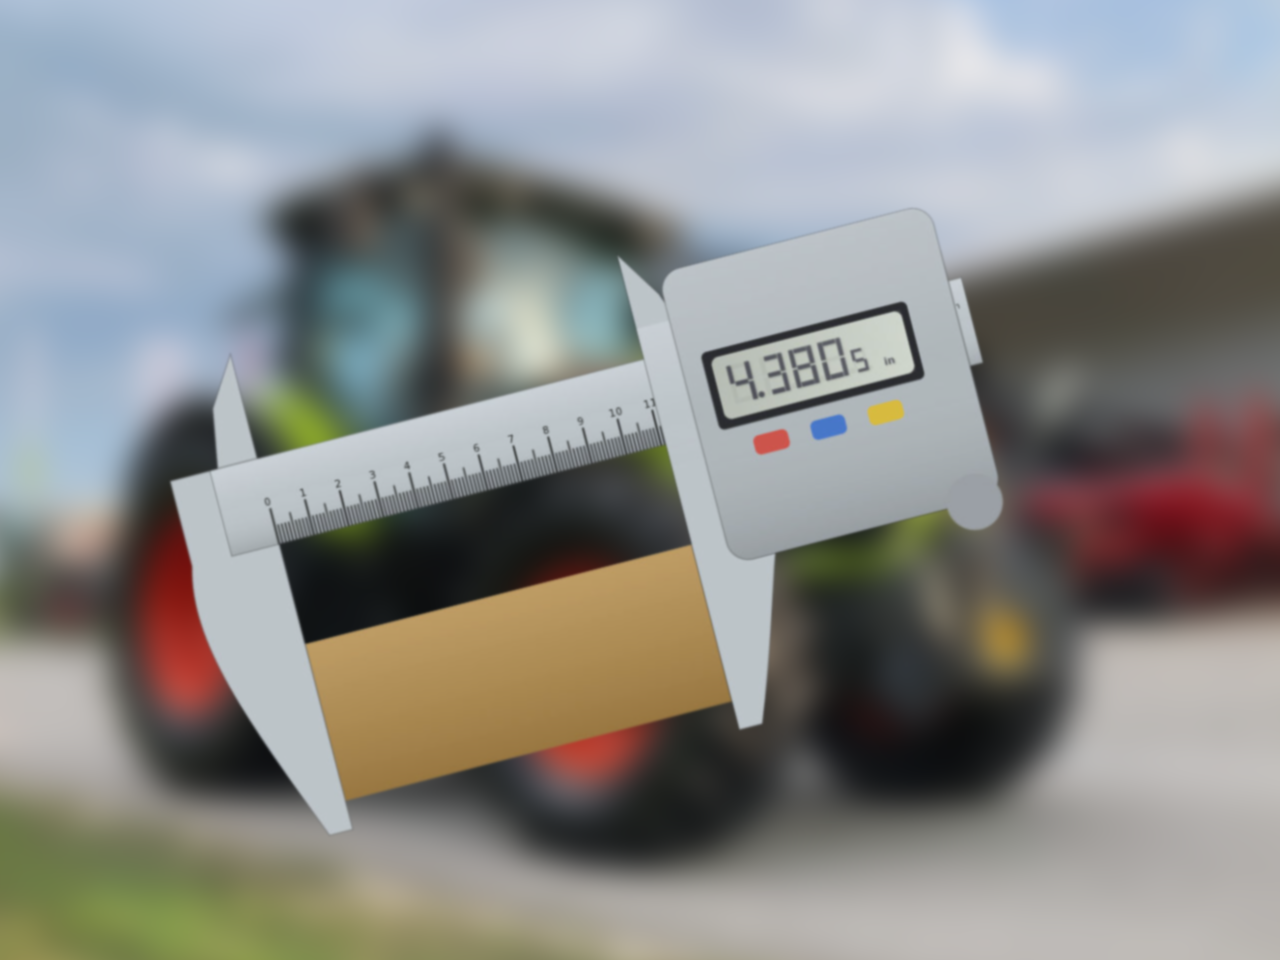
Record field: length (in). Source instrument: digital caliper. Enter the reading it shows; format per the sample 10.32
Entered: 4.3805
